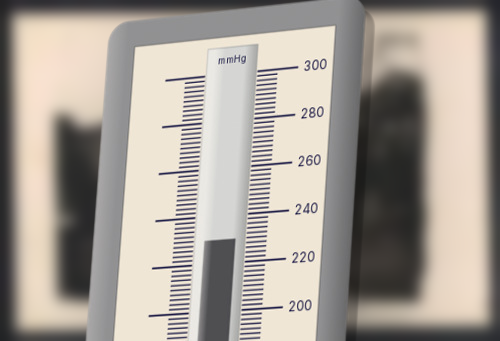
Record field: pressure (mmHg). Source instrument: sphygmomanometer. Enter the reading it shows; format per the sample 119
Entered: 230
